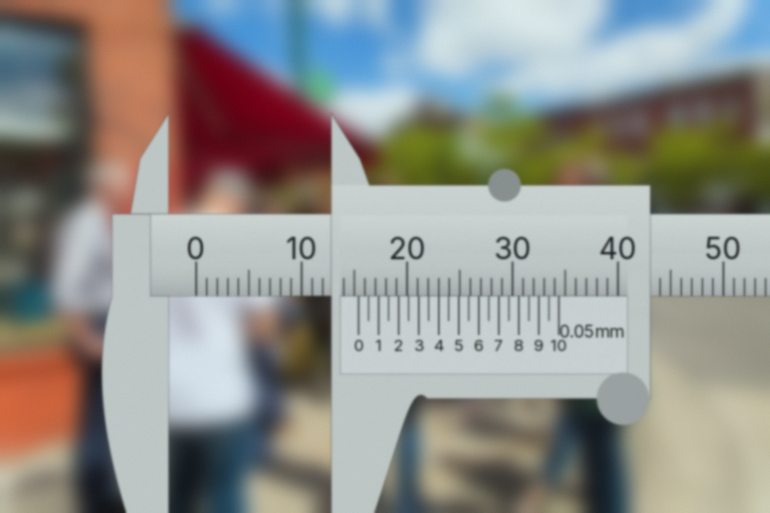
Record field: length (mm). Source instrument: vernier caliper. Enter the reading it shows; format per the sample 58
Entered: 15.4
